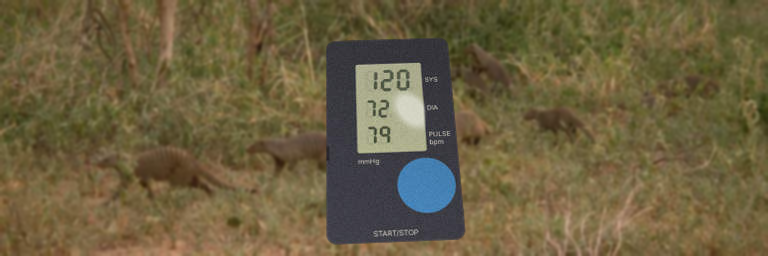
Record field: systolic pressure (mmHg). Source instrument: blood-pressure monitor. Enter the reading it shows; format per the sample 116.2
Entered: 120
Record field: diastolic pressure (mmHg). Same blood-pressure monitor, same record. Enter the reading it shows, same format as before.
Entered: 72
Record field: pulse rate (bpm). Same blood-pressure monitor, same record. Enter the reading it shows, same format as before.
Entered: 79
